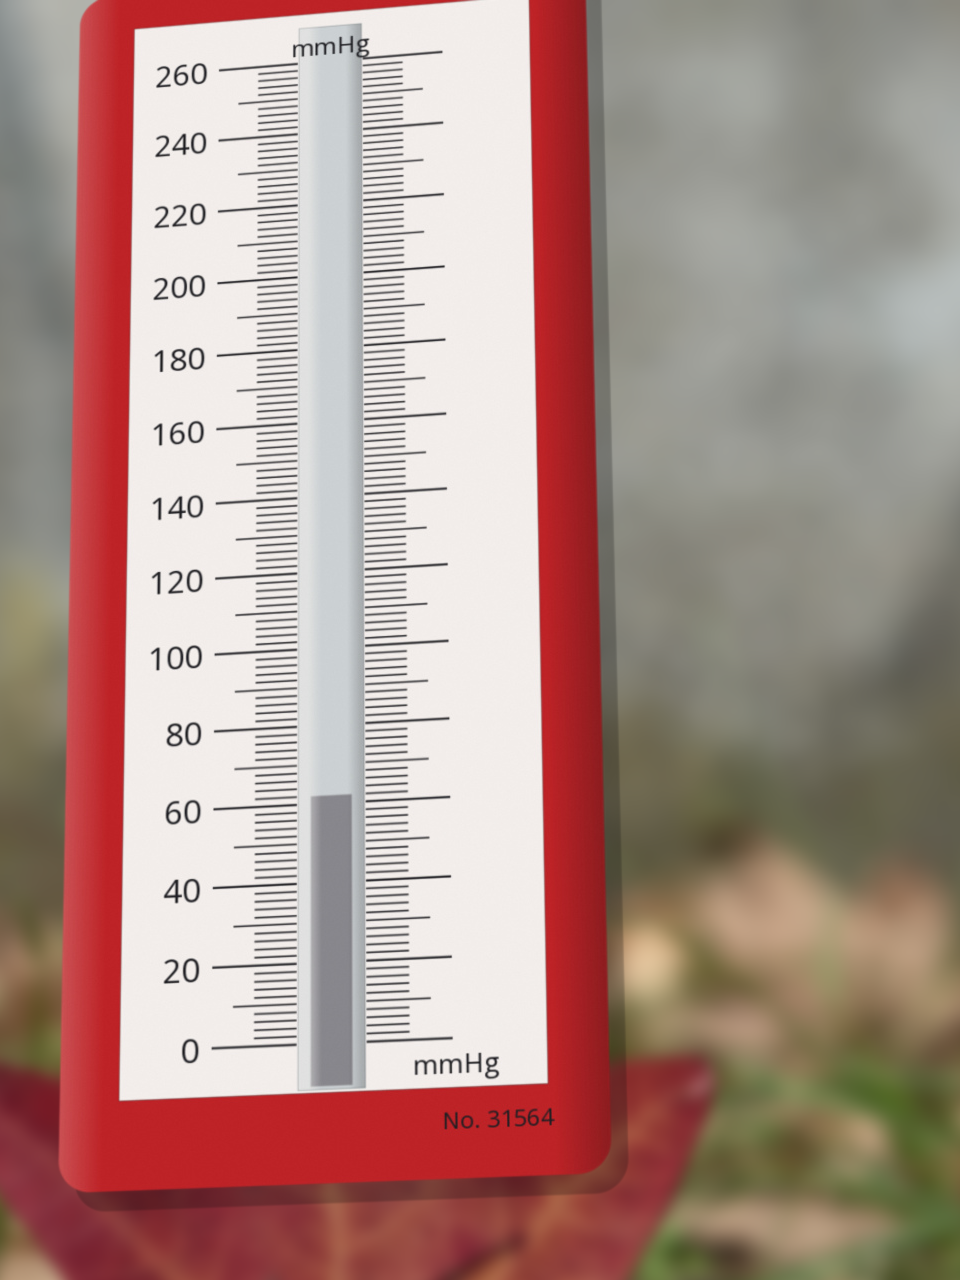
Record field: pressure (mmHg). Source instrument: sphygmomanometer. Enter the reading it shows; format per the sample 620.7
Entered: 62
